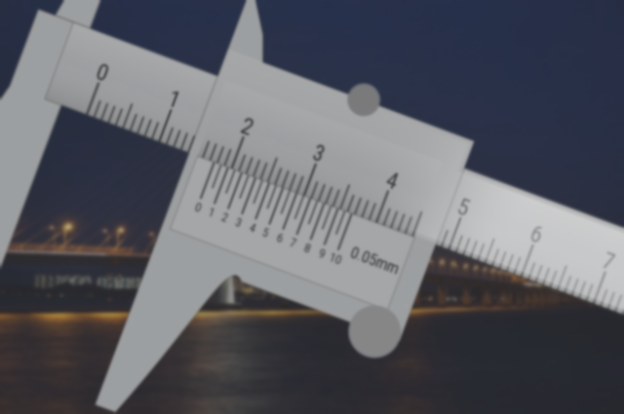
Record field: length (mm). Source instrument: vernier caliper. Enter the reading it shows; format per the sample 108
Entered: 17.6
